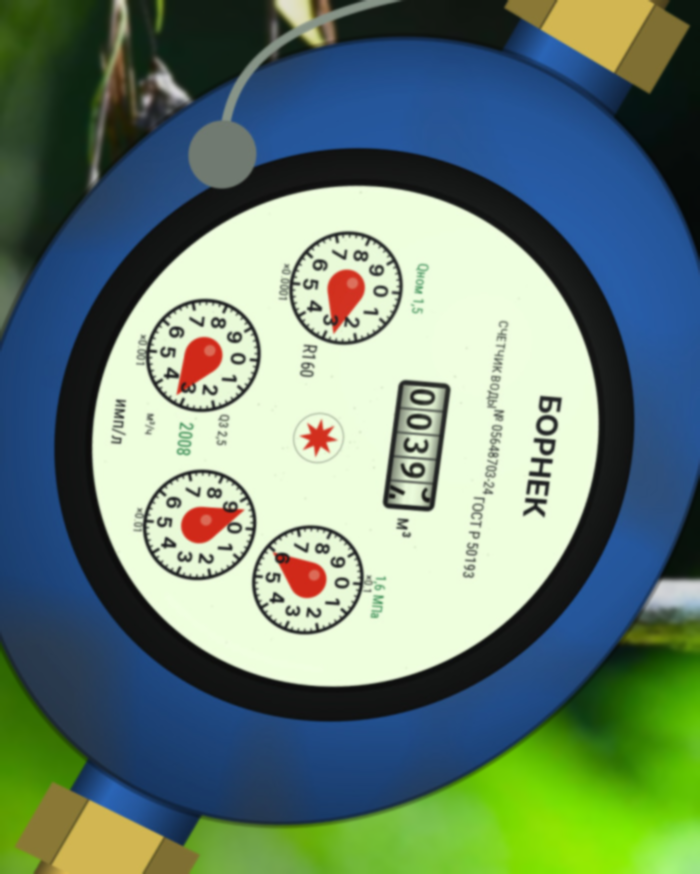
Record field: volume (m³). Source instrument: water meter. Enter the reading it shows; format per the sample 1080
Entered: 393.5932
